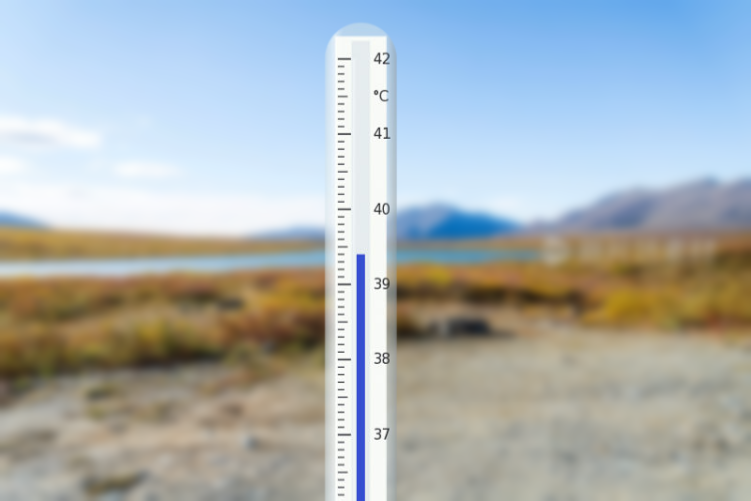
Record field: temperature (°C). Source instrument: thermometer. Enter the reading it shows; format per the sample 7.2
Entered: 39.4
